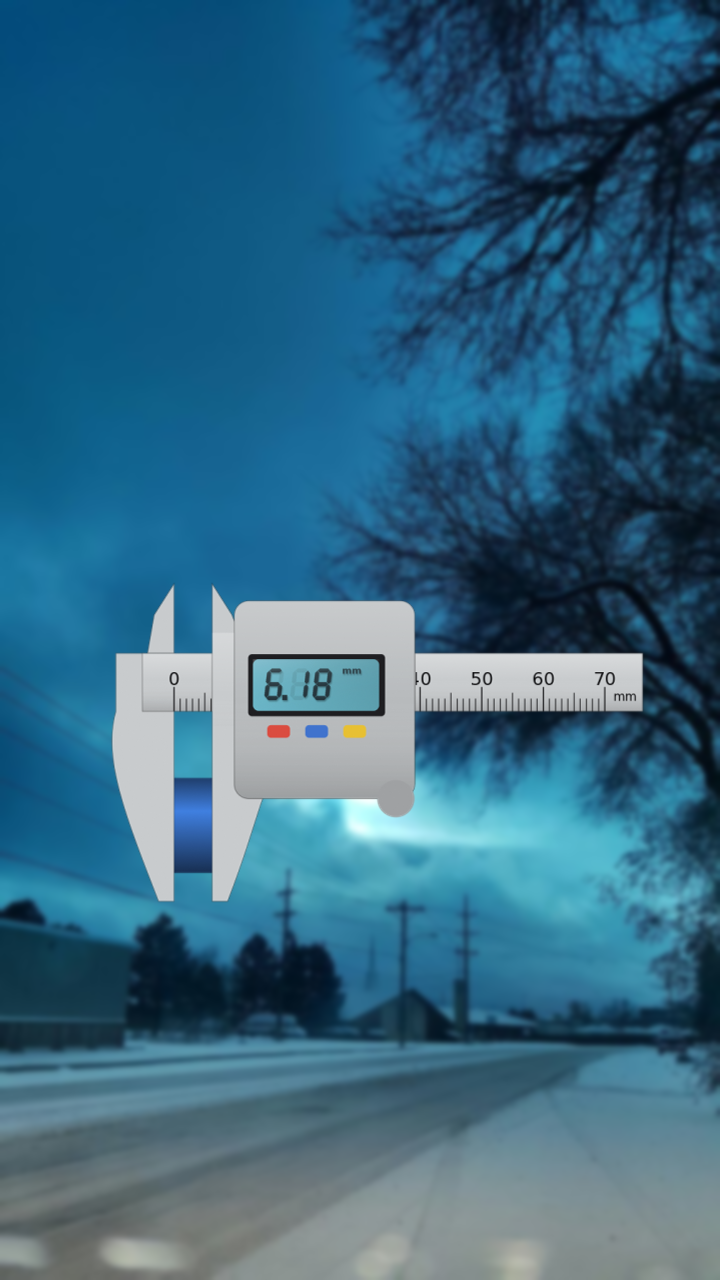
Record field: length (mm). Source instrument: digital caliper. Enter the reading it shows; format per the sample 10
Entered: 6.18
